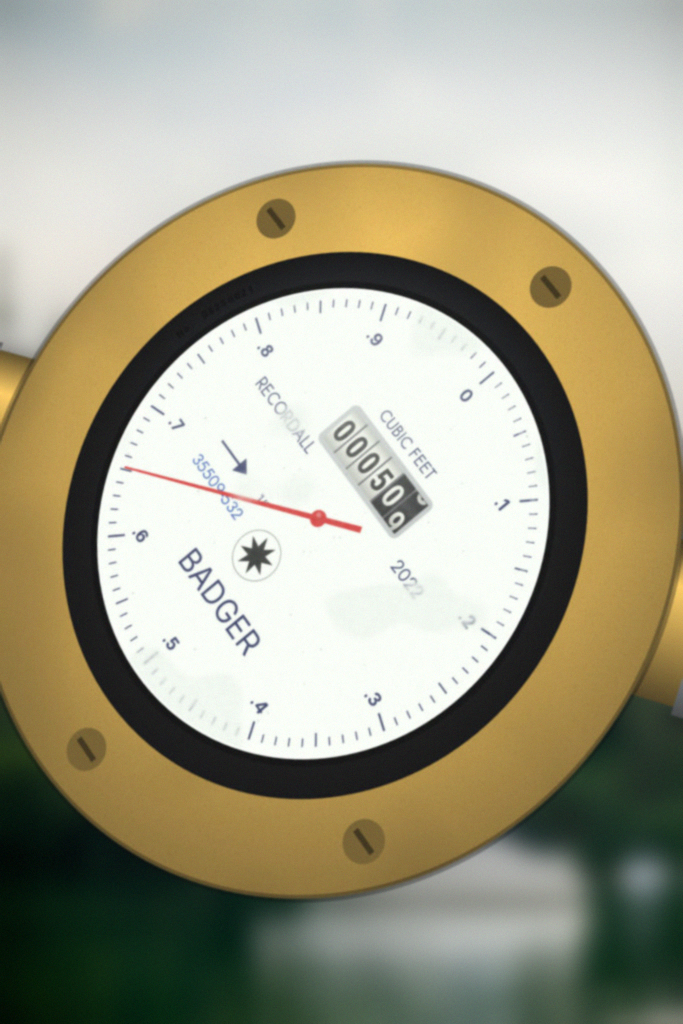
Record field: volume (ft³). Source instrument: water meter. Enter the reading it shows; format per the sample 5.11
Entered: 508.65
